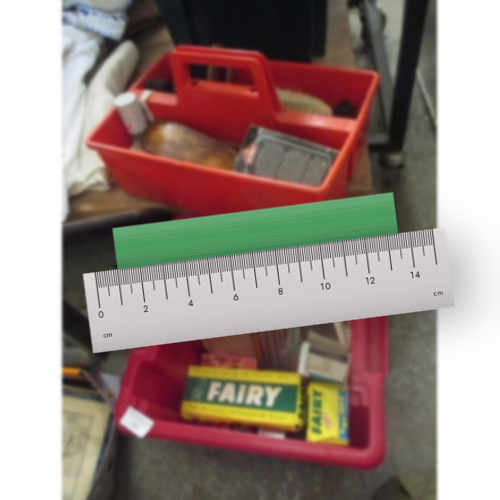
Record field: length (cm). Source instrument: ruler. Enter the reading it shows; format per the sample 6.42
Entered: 12.5
